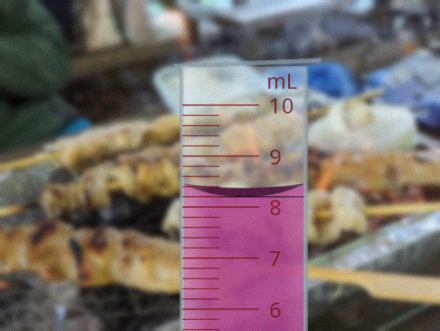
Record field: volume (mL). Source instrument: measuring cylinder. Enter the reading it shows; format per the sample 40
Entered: 8.2
